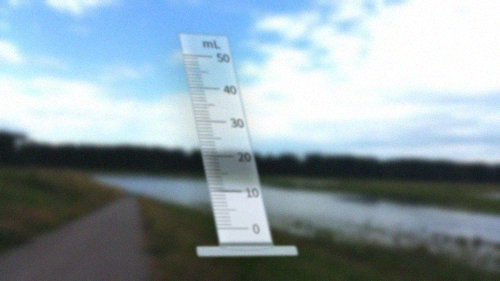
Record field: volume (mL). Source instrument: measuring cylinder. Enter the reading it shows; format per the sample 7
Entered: 10
